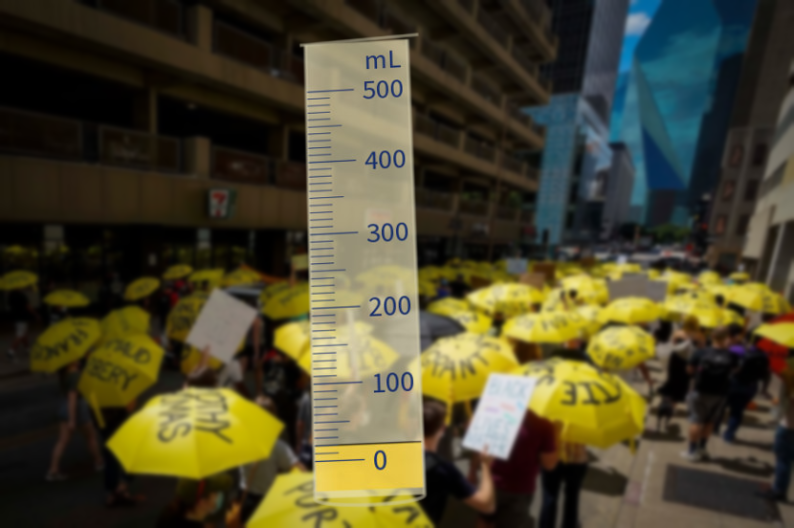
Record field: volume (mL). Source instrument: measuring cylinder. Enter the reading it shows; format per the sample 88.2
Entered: 20
